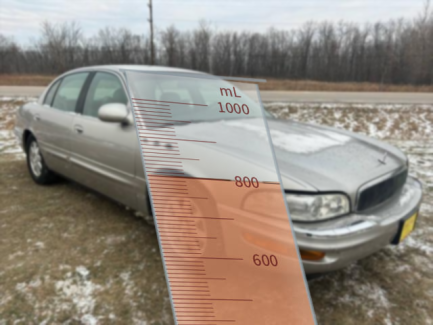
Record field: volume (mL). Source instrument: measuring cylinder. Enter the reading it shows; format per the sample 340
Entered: 800
